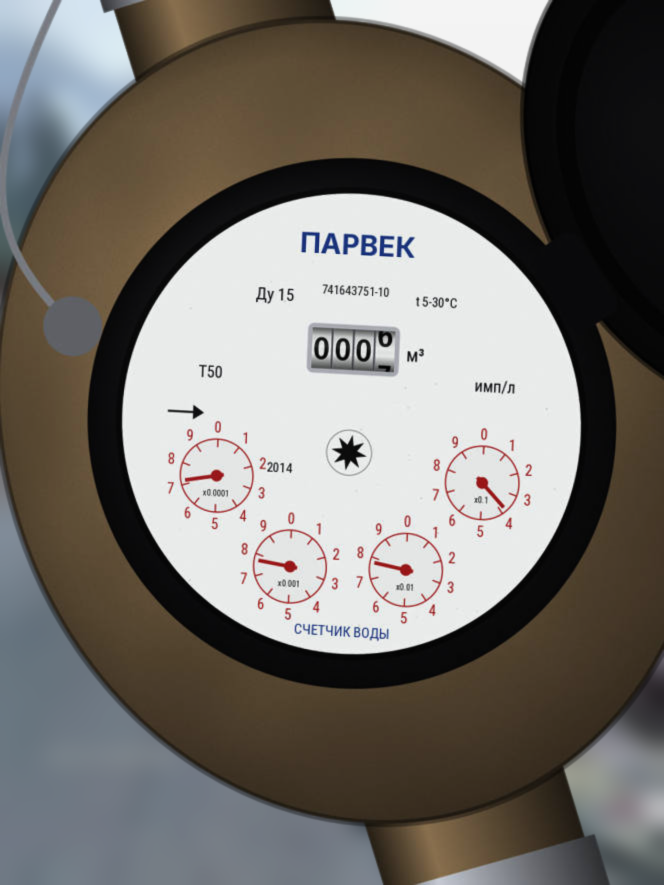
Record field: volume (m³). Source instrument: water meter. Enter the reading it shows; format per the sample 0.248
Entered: 6.3777
